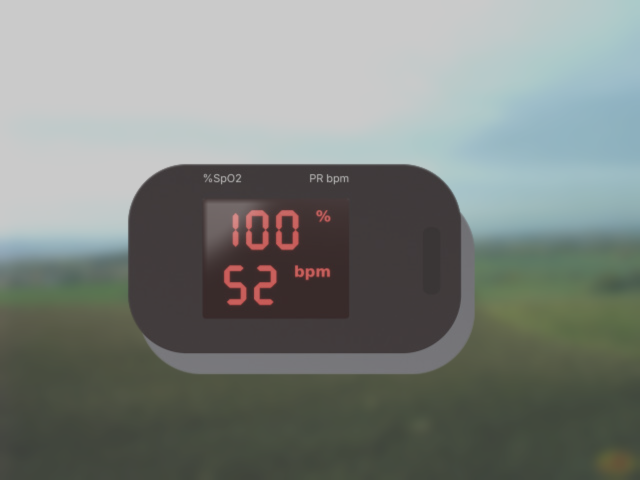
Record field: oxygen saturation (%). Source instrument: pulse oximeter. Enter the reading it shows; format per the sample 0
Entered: 100
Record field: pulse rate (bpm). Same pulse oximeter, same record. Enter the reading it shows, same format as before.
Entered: 52
